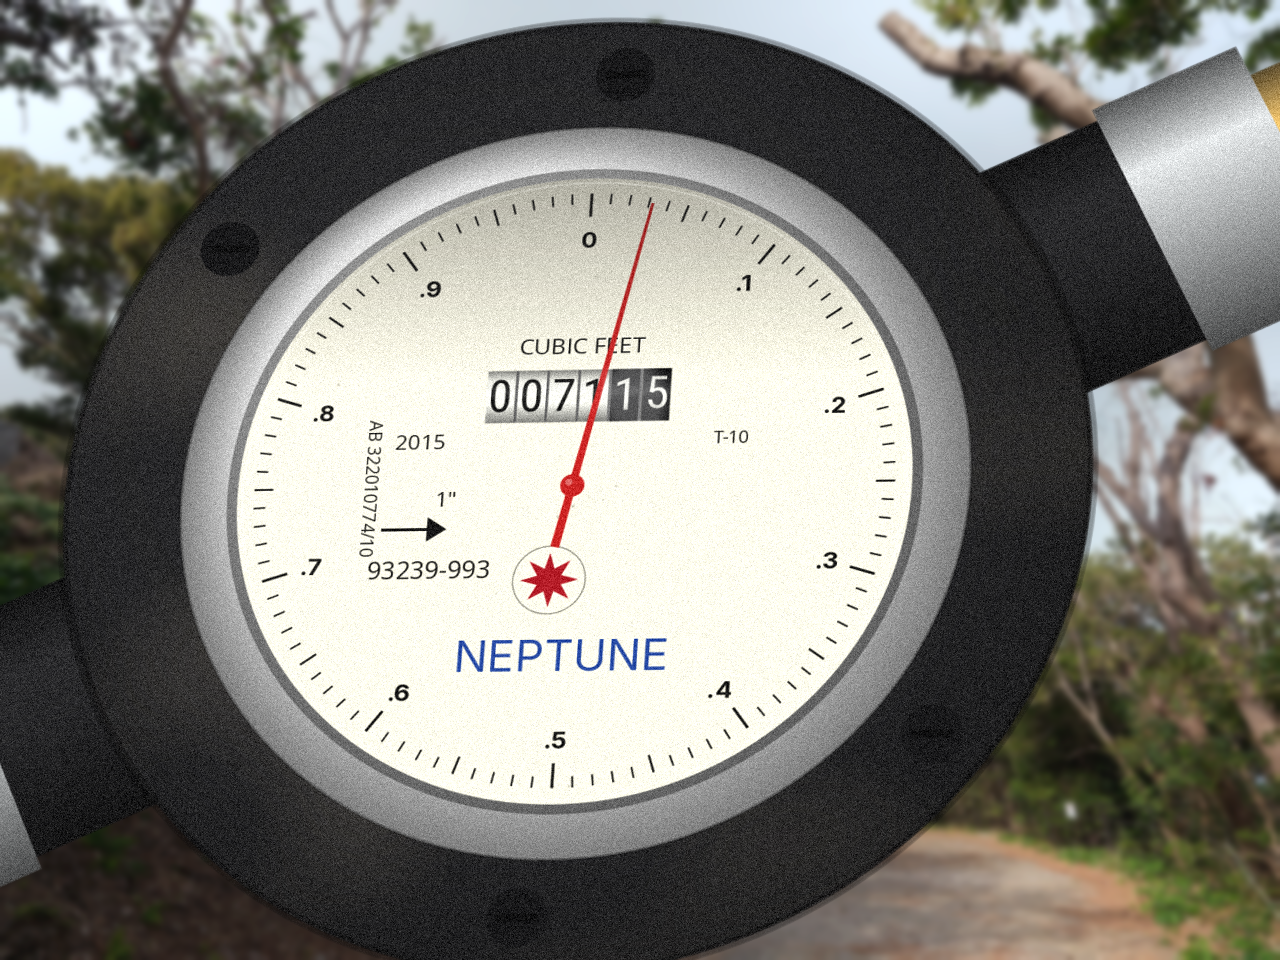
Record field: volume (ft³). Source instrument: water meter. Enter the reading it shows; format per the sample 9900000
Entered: 7115.03
